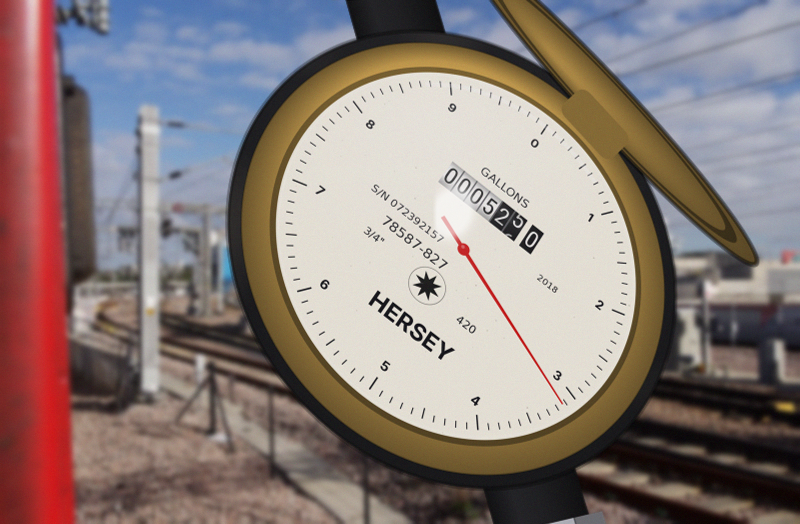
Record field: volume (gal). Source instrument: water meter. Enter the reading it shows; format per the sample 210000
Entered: 5253.1
